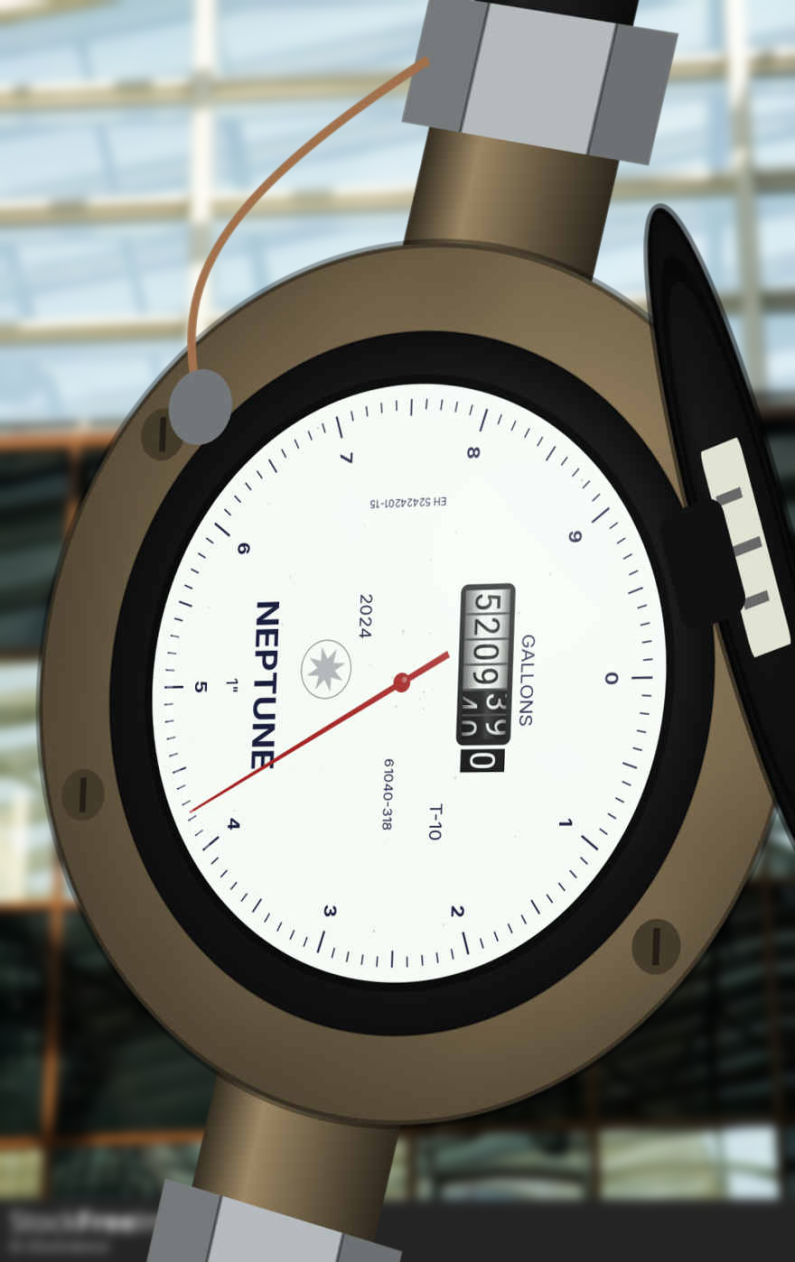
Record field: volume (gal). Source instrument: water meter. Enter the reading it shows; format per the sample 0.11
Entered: 5209394.2
